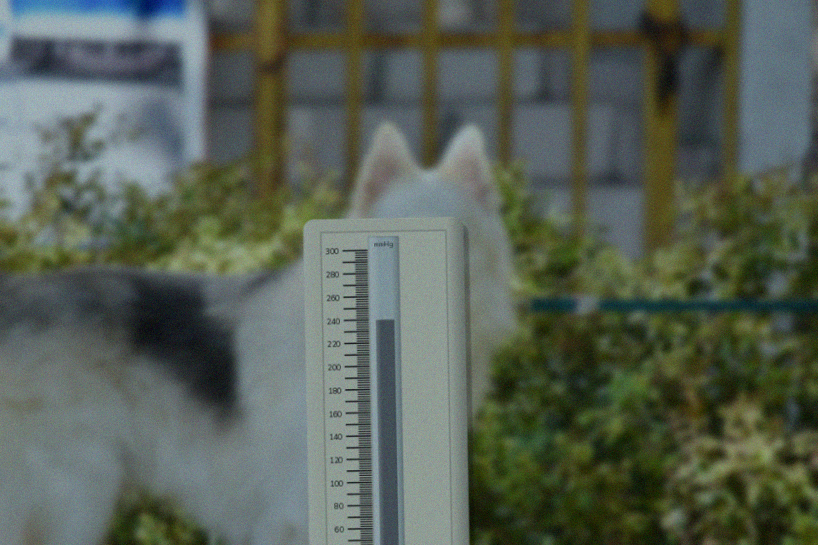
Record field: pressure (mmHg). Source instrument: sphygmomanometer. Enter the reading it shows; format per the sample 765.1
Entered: 240
